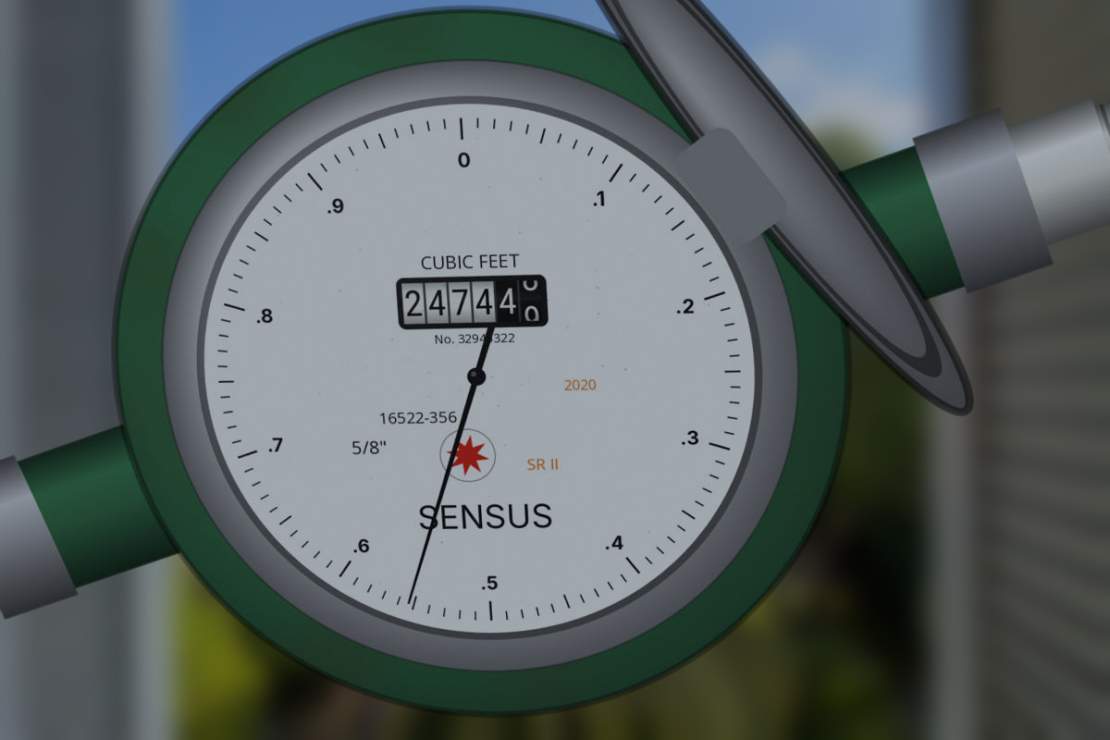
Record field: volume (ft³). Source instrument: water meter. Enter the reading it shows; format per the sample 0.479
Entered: 247448.55
